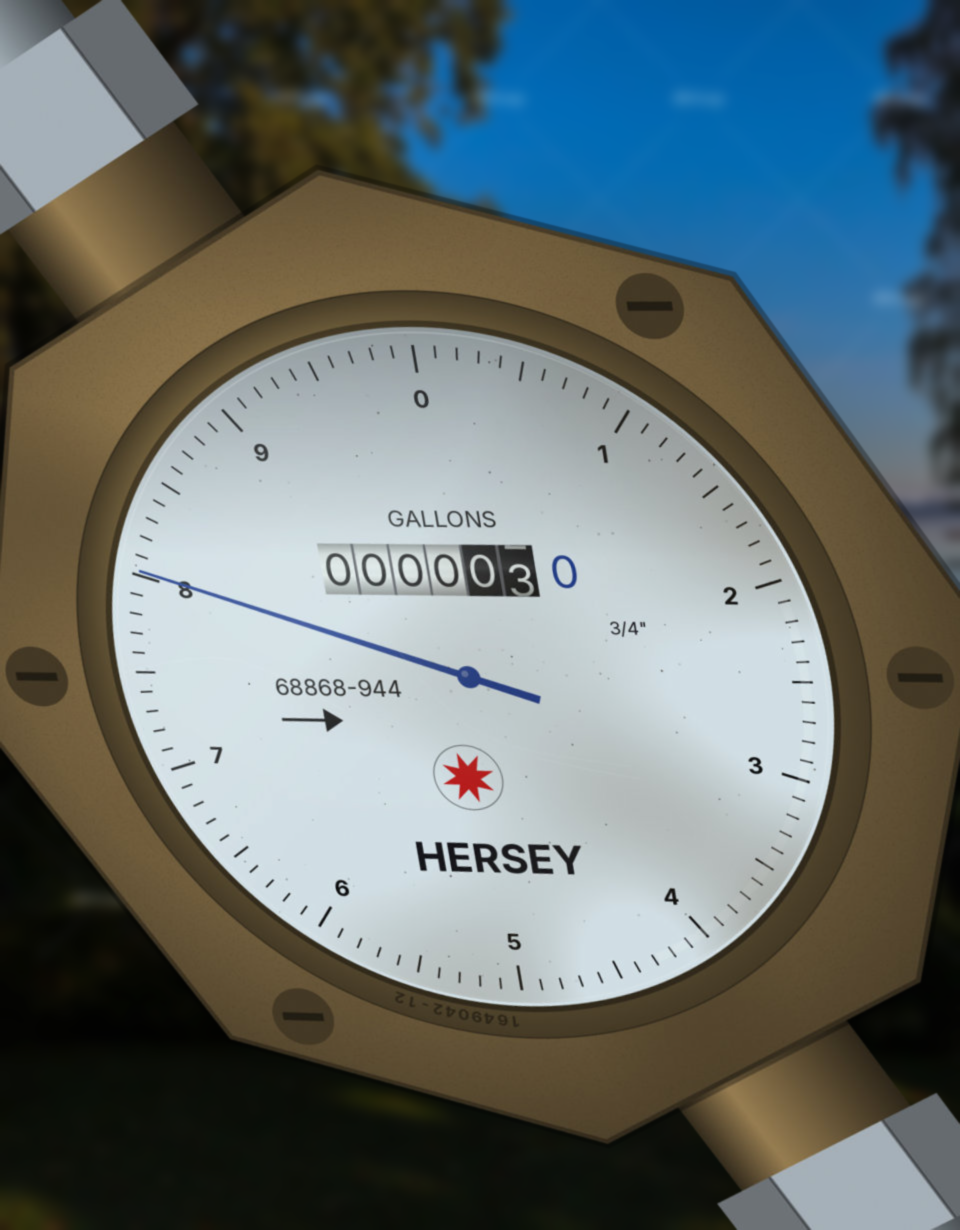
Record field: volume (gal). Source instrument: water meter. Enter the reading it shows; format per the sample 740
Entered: 28.0
